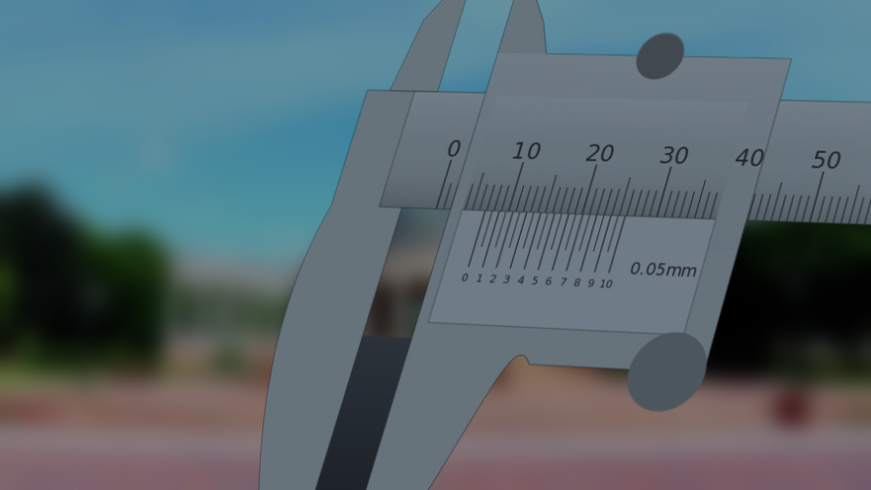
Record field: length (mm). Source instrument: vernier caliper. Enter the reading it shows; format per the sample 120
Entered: 6.8
